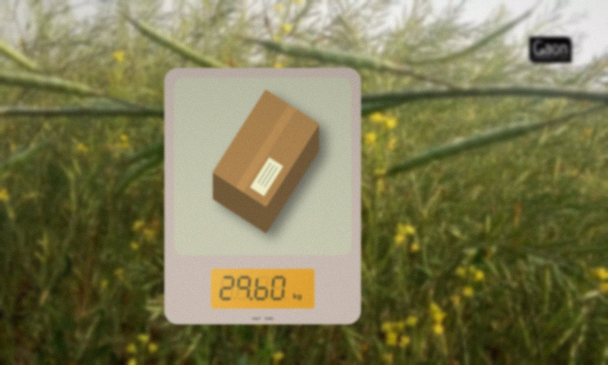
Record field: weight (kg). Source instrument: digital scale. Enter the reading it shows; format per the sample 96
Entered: 29.60
